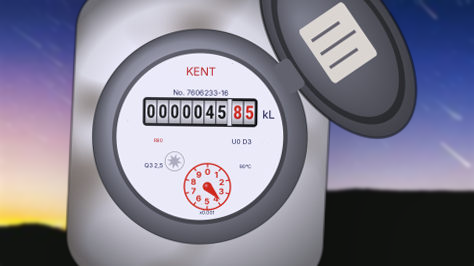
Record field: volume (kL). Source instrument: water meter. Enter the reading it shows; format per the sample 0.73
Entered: 45.853
